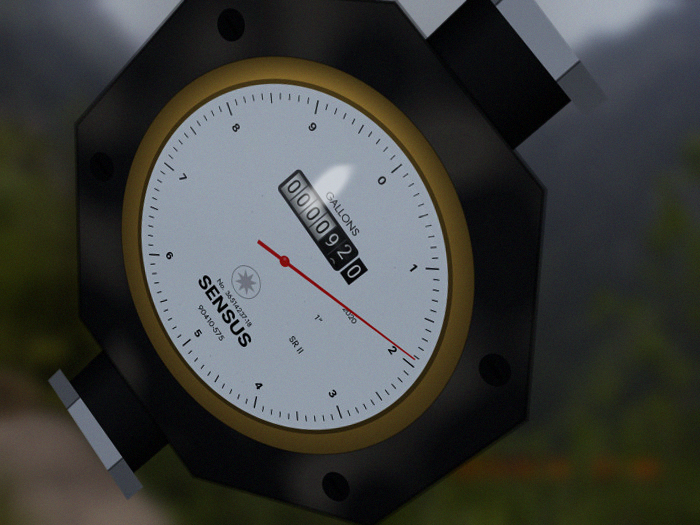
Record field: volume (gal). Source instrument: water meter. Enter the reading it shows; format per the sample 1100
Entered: 921.9
